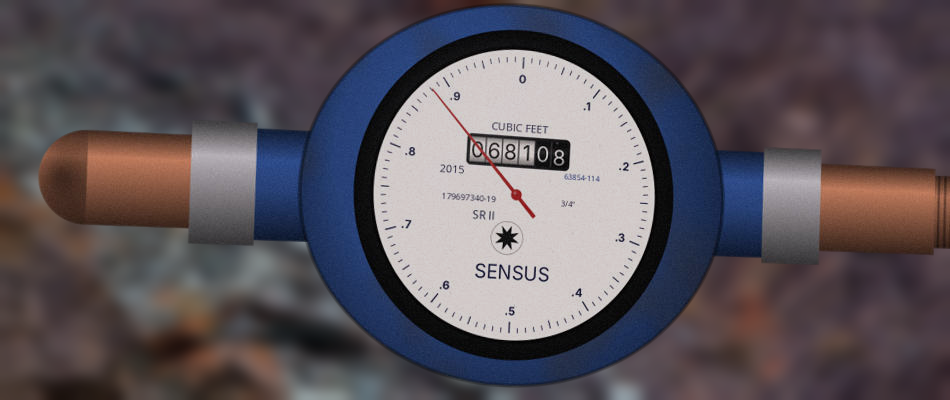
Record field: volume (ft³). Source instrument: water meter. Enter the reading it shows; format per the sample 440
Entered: 68107.88
